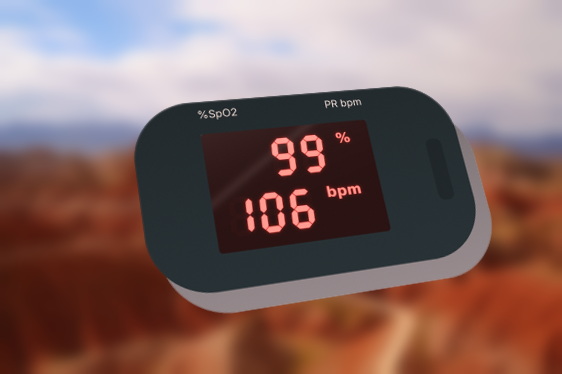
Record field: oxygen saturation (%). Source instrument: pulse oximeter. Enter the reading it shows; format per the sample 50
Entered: 99
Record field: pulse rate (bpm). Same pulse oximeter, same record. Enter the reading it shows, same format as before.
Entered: 106
